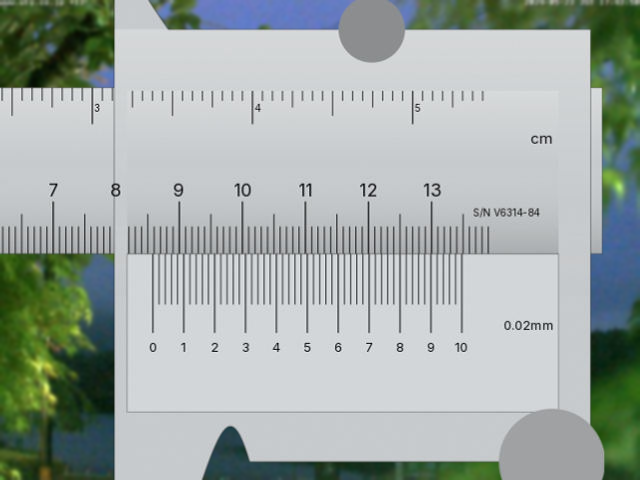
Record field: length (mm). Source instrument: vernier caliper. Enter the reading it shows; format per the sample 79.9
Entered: 85.8
